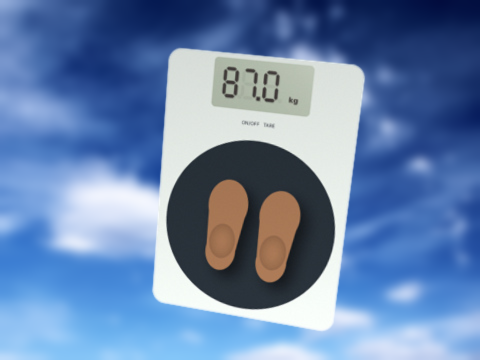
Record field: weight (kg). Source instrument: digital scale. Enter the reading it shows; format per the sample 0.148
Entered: 87.0
